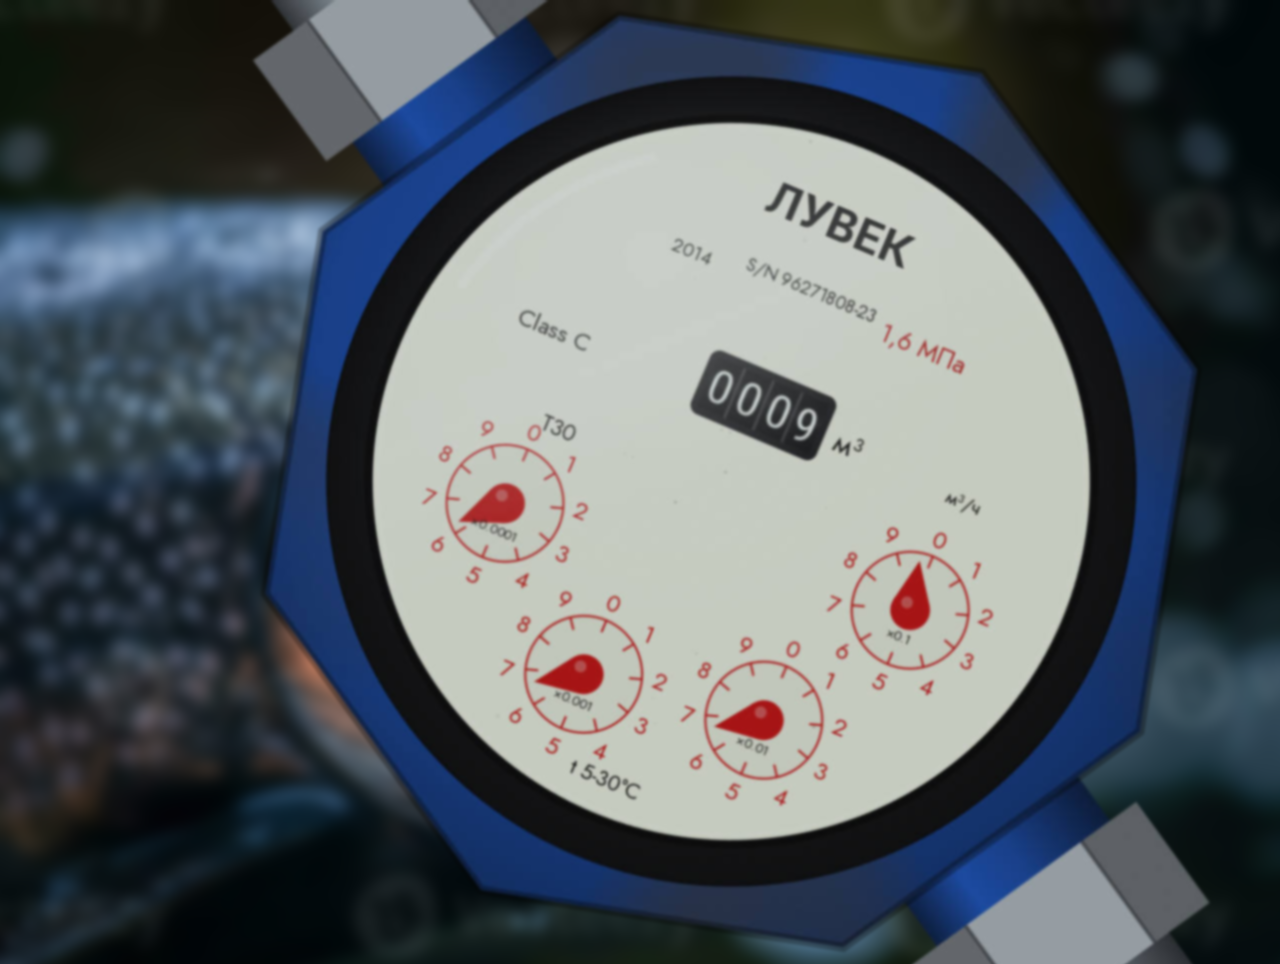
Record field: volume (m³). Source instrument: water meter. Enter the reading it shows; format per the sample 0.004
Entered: 8.9666
